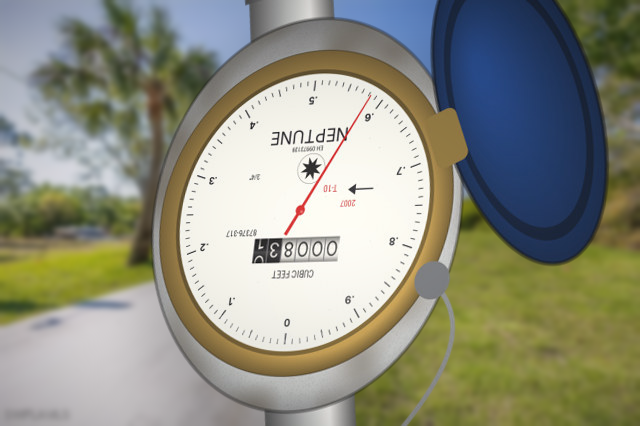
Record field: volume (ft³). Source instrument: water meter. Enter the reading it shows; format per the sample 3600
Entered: 830.58
